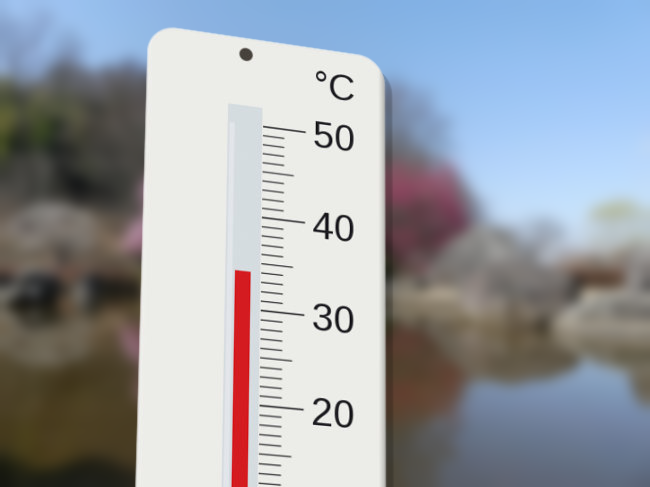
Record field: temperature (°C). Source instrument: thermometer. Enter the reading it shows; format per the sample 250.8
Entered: 34
